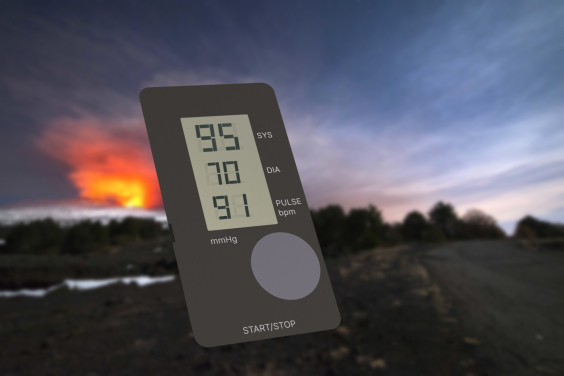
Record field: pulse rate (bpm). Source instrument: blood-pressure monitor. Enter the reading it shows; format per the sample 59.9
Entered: 91
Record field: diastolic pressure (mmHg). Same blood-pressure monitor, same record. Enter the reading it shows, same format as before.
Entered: 70
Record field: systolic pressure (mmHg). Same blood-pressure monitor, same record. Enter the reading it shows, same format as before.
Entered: 95
